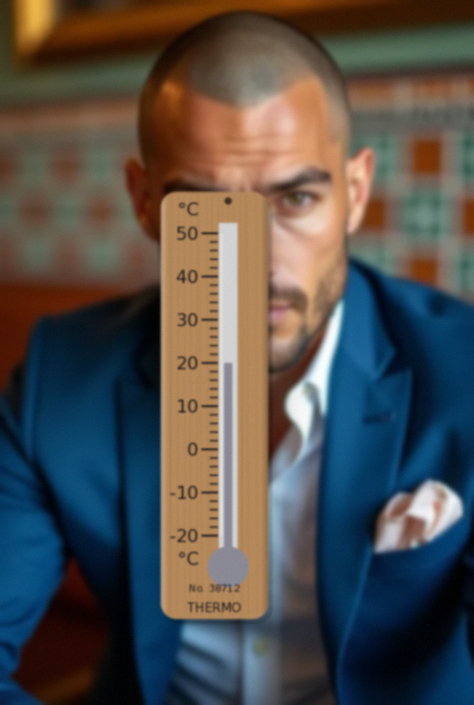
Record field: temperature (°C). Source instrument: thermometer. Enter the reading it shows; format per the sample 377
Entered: 20
